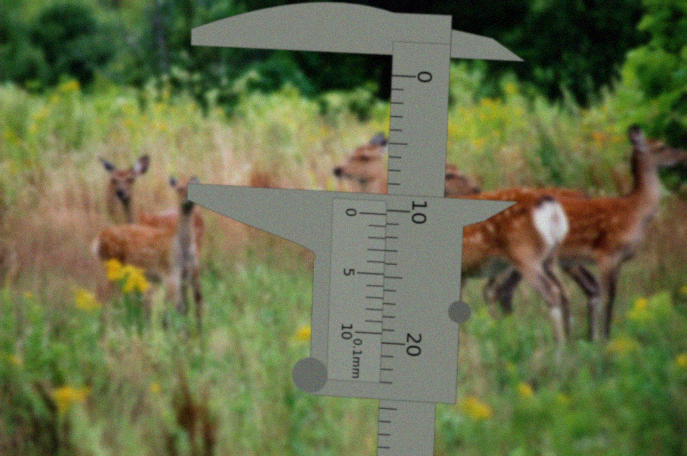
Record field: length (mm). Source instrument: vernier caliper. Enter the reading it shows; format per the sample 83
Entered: 10.3
